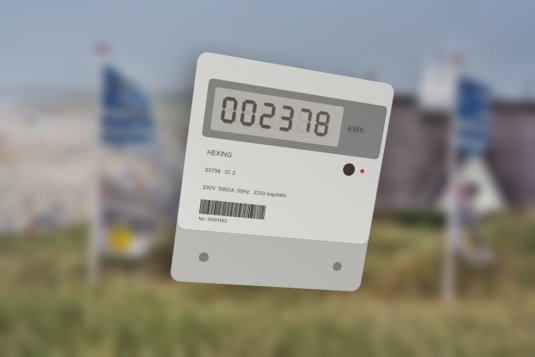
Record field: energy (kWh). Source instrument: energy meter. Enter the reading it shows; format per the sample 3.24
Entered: 2378
